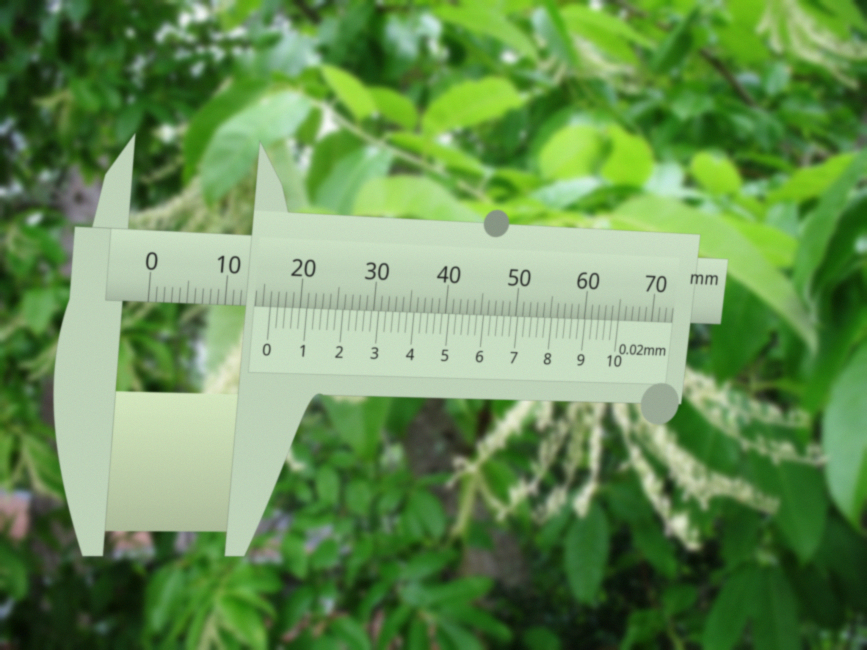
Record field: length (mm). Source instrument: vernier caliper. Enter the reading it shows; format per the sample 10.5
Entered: 16.0
